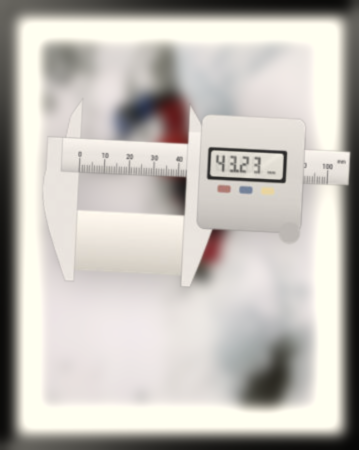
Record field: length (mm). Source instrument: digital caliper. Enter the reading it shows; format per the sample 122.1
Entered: 43.23
